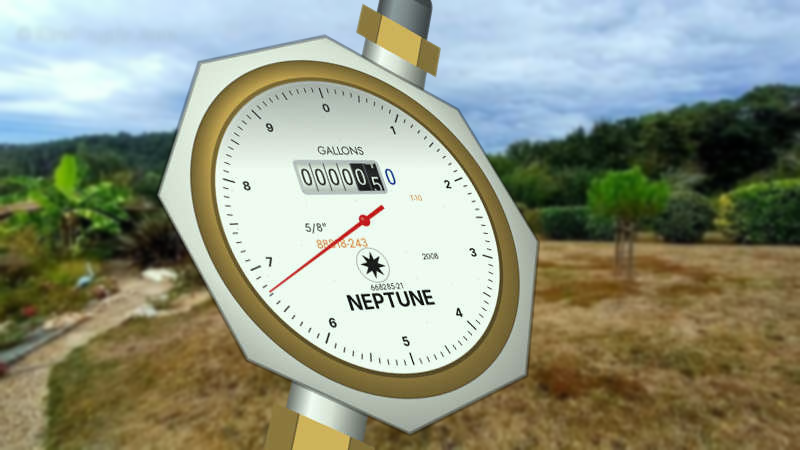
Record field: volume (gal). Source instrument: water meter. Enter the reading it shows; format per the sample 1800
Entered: 46.7
